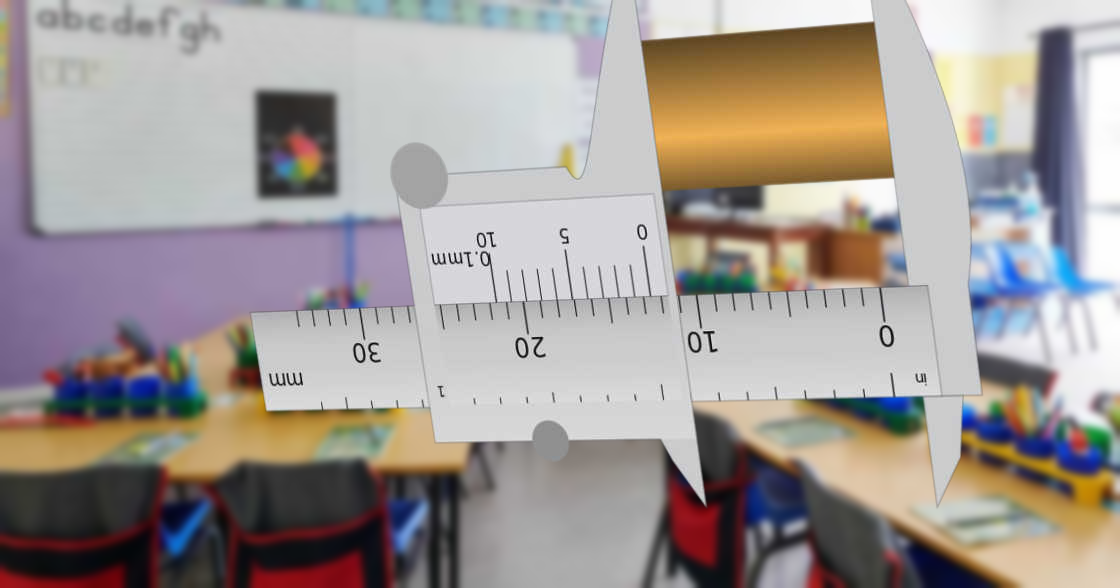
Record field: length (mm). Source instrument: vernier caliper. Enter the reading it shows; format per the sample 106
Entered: 12.6
